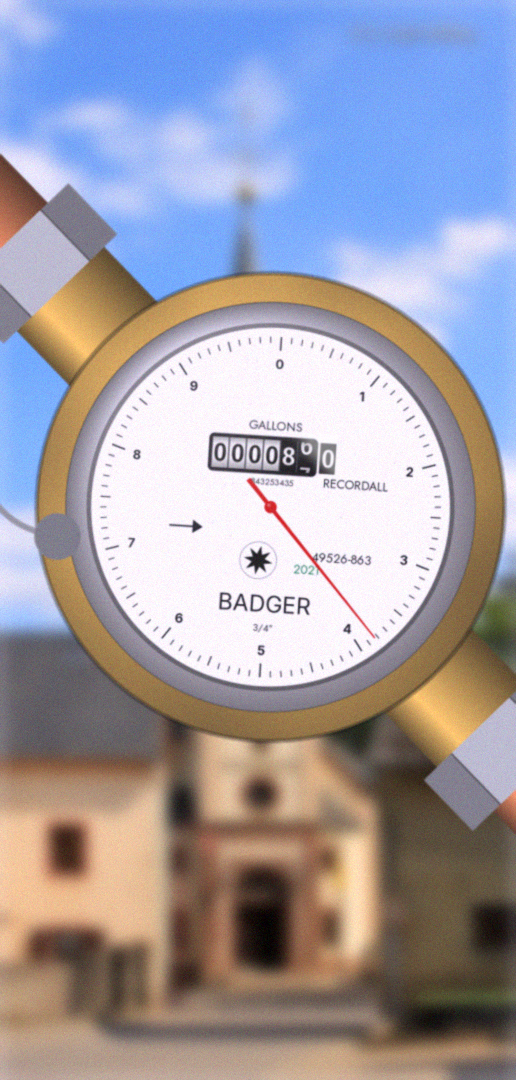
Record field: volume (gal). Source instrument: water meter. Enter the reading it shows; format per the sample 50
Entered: 863.8
